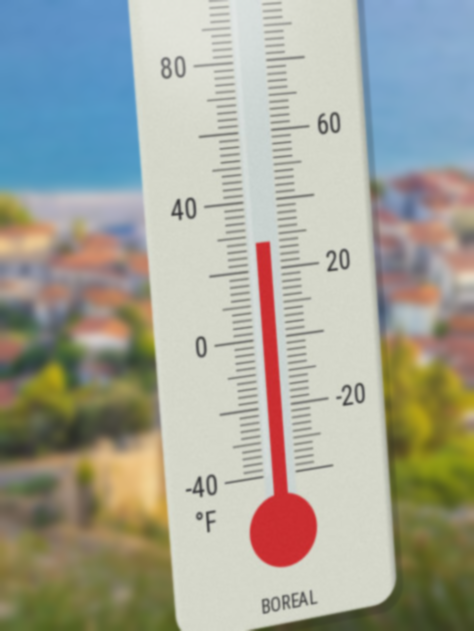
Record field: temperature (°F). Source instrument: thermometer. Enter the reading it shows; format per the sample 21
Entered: 28
